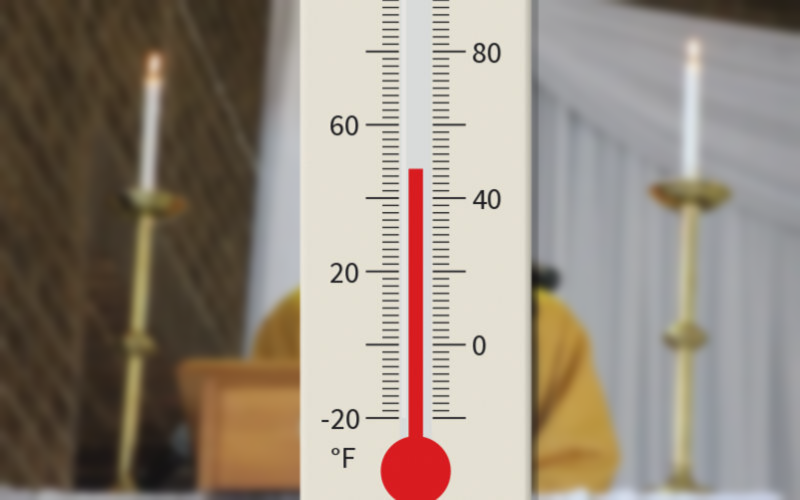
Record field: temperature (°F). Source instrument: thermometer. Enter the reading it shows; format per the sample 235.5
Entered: 48
